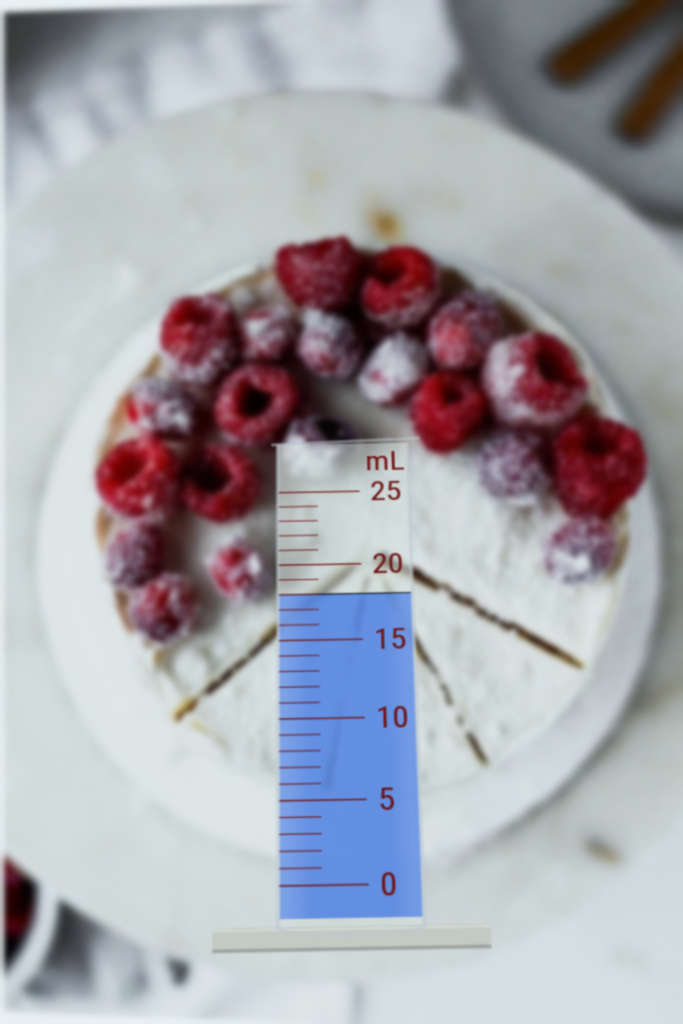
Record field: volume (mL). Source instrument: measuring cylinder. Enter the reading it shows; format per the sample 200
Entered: 18
